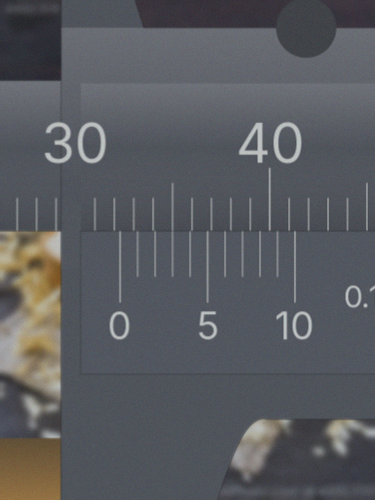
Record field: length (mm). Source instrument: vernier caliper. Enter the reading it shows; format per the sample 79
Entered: 32.3
